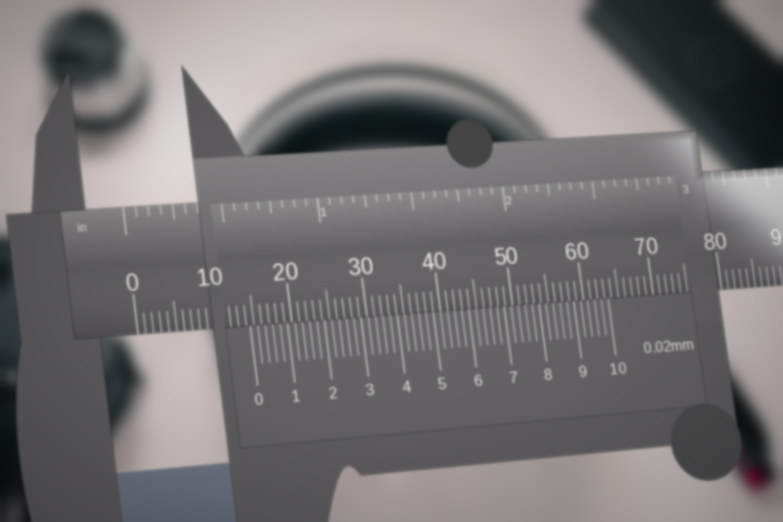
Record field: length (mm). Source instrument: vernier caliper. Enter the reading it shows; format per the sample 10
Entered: 14.5
